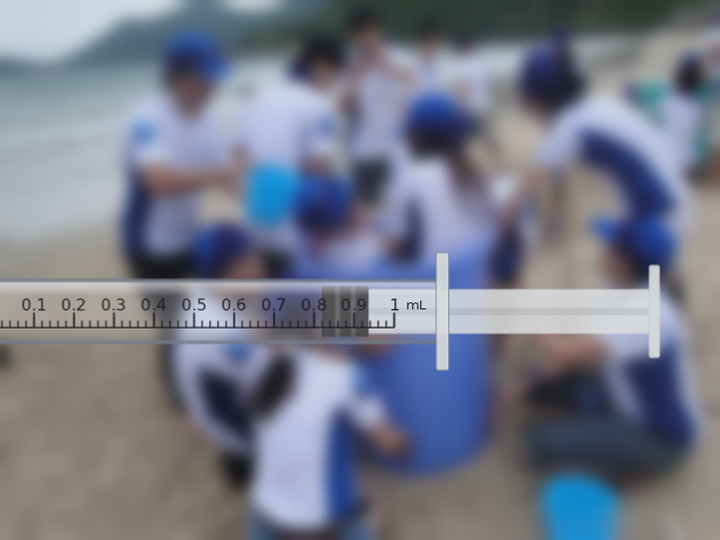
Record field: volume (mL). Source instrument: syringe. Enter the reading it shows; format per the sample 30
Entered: 0.82
